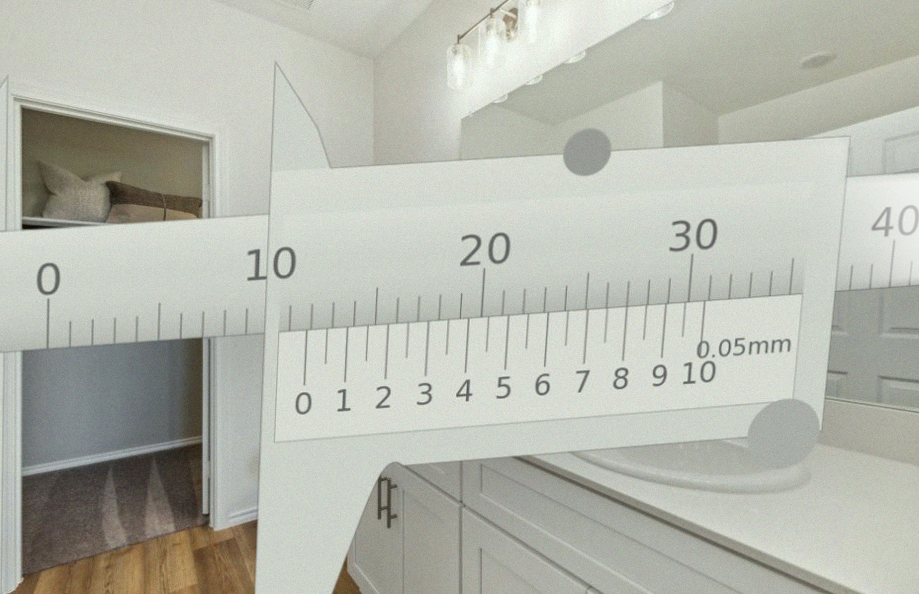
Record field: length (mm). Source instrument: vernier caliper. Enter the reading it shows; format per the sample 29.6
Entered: 11.8
